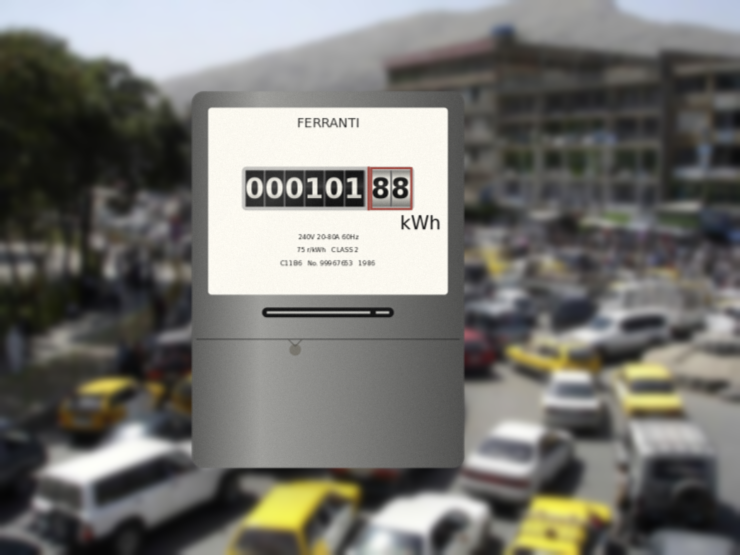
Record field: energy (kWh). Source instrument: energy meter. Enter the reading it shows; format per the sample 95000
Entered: 101.88
